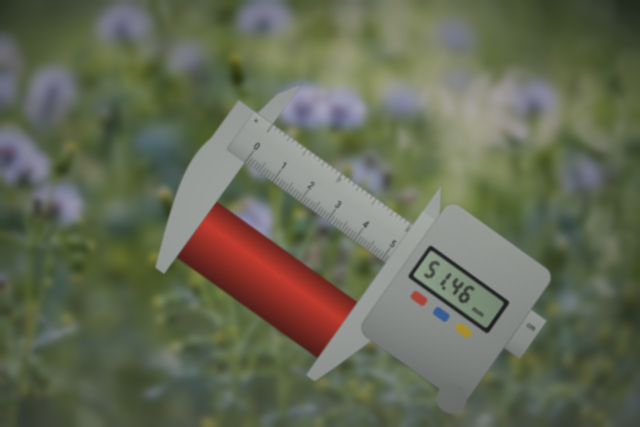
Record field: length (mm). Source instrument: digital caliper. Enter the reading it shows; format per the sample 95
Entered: 51.46
